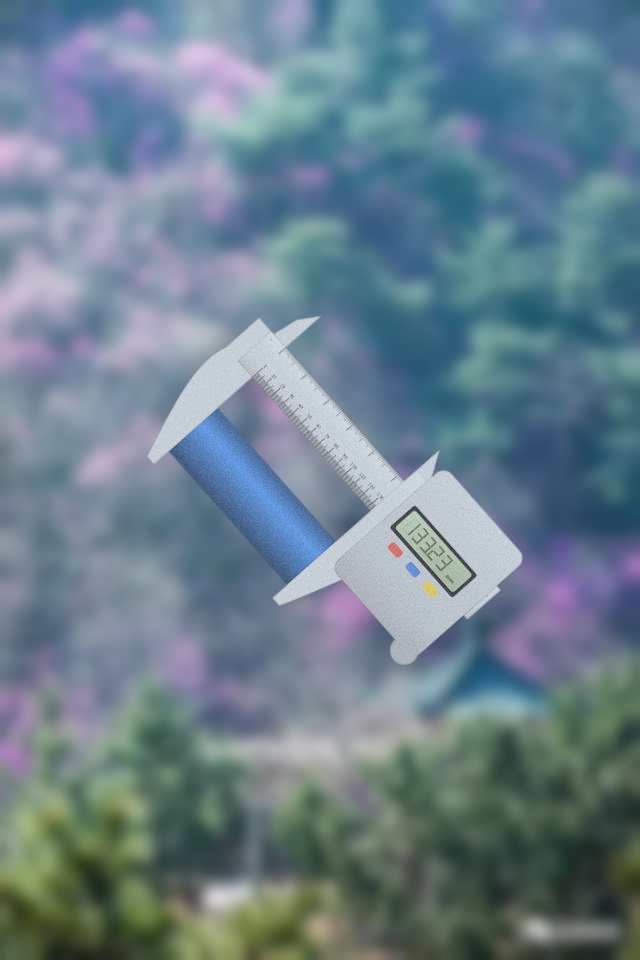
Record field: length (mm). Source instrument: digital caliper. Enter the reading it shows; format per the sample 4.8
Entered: 133.23
